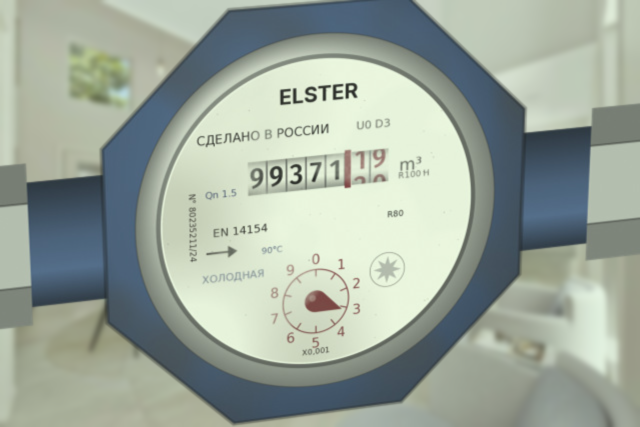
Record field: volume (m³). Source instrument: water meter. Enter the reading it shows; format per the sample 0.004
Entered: 99371.193
